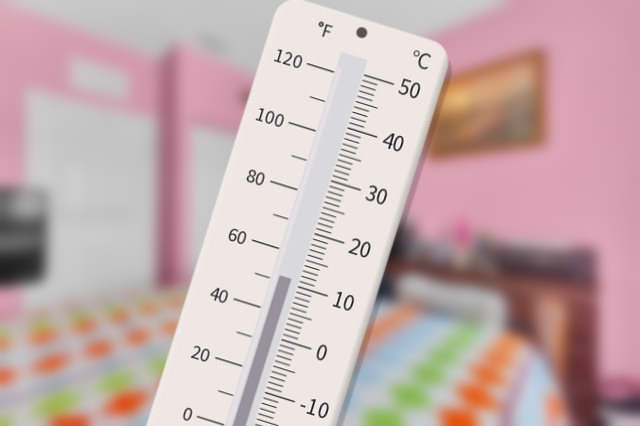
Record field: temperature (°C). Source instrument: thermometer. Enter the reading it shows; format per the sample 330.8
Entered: 11
